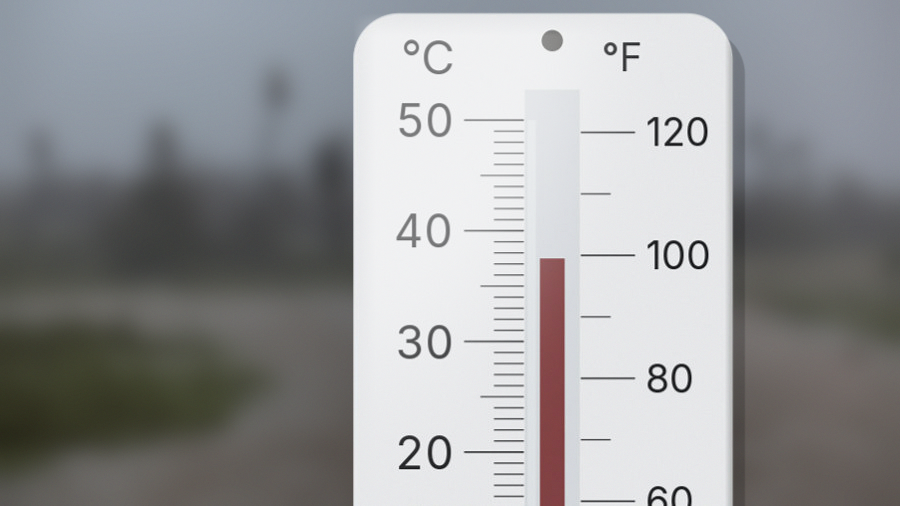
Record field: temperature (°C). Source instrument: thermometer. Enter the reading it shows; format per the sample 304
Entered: 37.5
